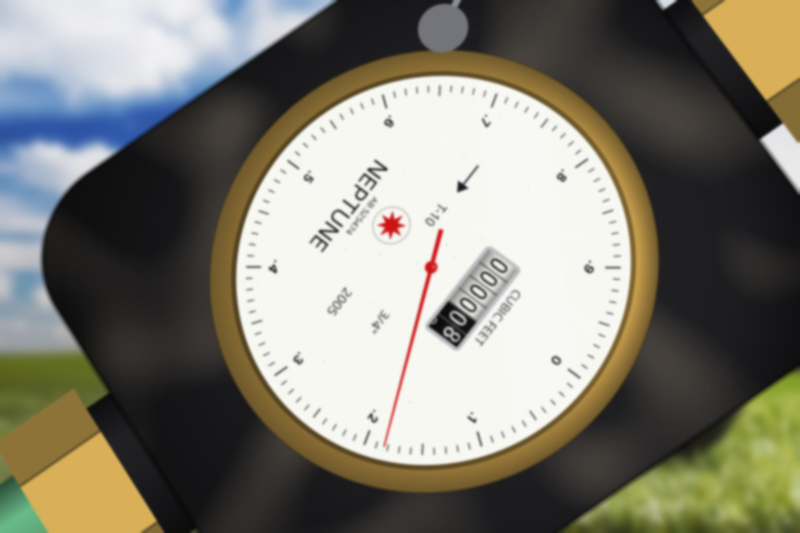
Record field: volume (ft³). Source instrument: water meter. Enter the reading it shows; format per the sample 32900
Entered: 8.18
